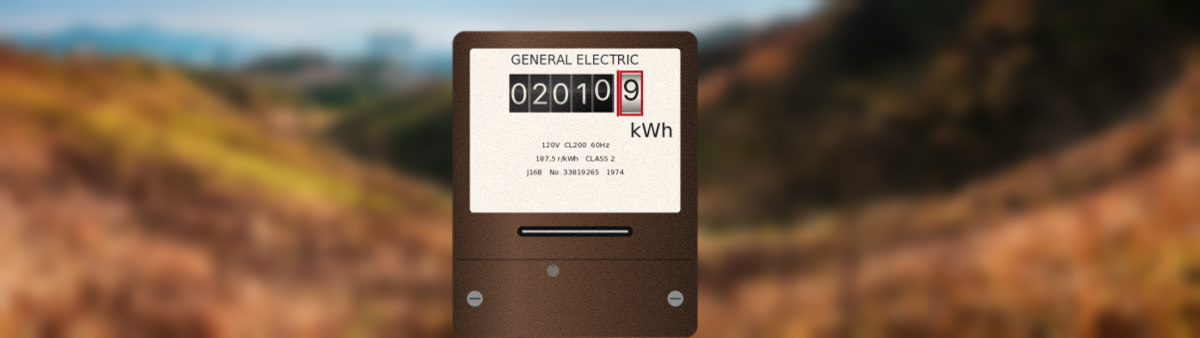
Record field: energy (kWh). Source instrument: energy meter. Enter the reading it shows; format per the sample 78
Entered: 2010.9
